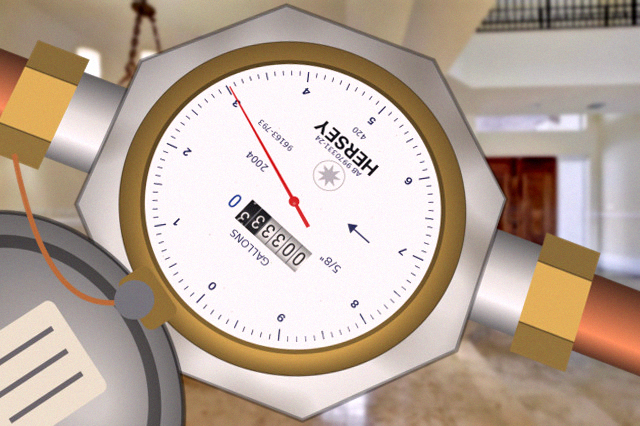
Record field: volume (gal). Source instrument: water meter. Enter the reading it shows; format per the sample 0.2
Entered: 33333.0
